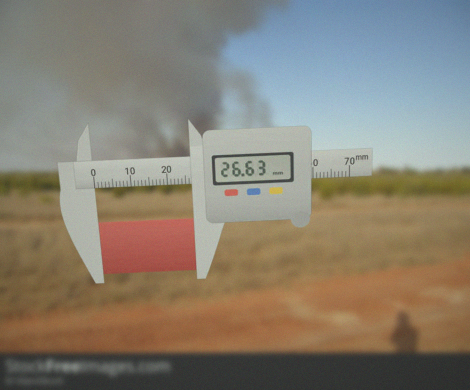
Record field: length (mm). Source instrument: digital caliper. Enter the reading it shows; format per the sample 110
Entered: 26.63
